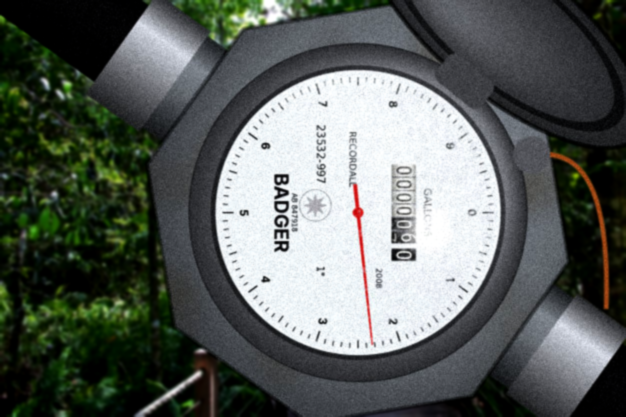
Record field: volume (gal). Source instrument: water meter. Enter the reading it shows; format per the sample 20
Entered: 62.3
